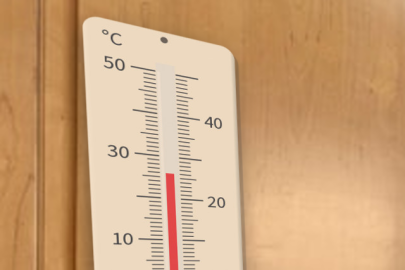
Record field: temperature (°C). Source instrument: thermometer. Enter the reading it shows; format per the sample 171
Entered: 26
